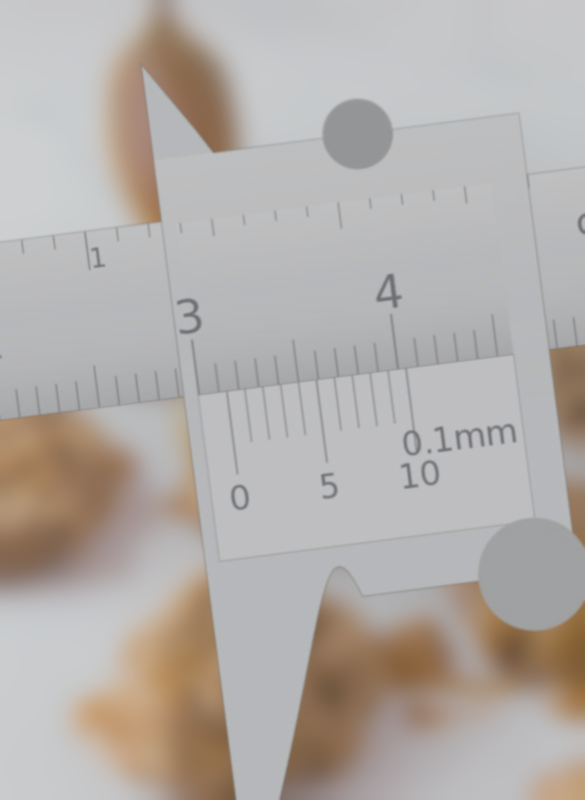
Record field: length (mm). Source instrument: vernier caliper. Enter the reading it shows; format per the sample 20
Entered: 31.4
